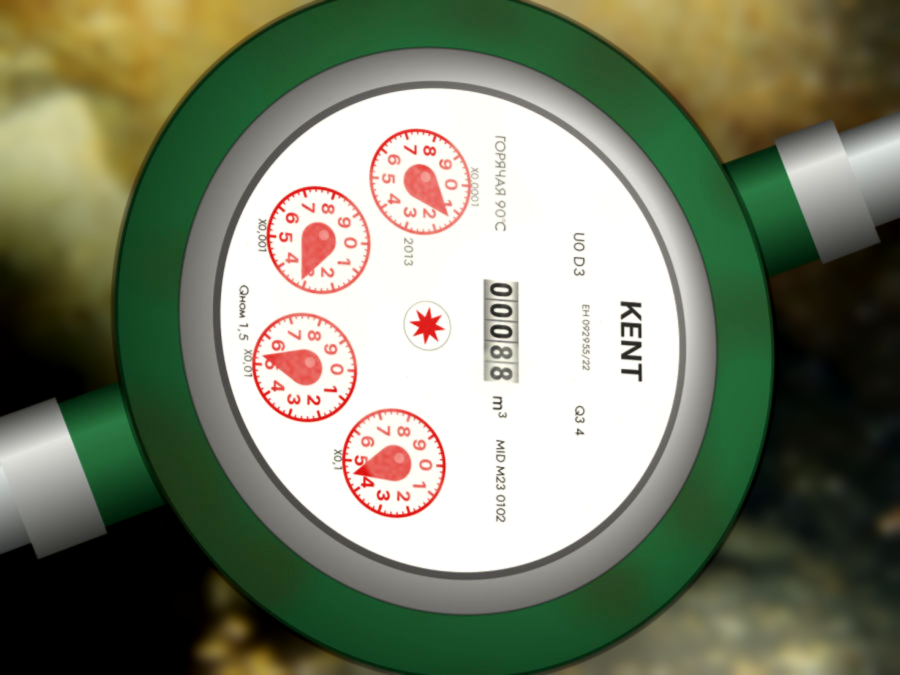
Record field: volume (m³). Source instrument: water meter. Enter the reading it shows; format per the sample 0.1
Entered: 88.4531
